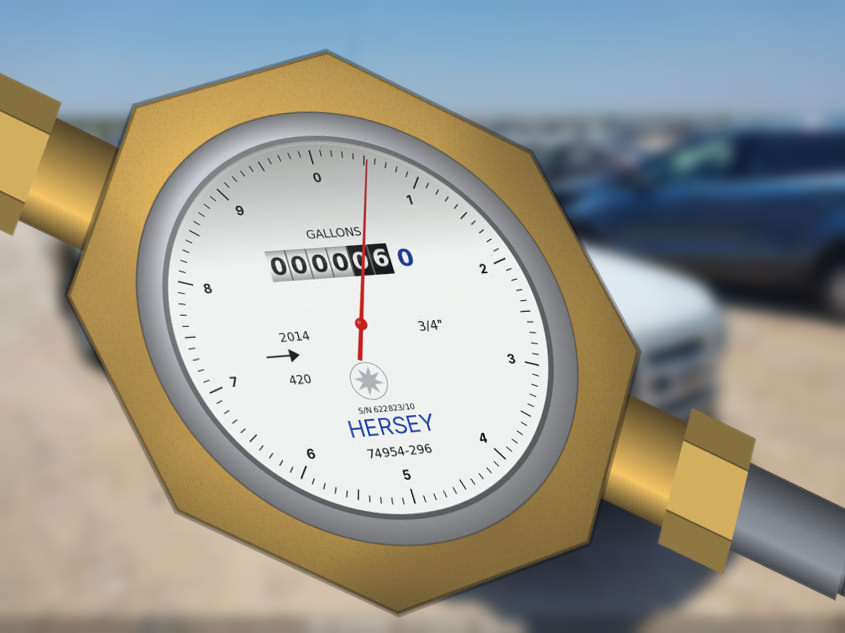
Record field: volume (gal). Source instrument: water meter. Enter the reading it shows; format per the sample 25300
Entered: 60.5
